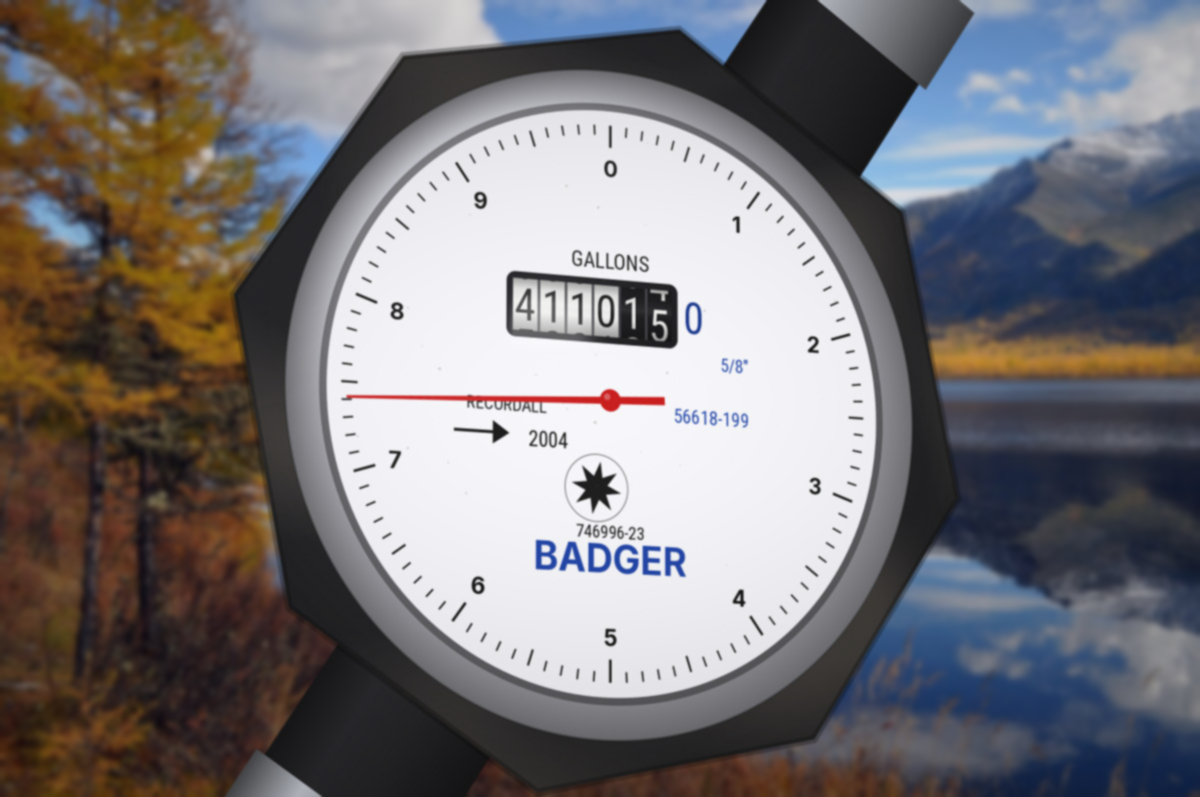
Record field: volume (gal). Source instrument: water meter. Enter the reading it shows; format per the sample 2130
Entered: 4110147.4
